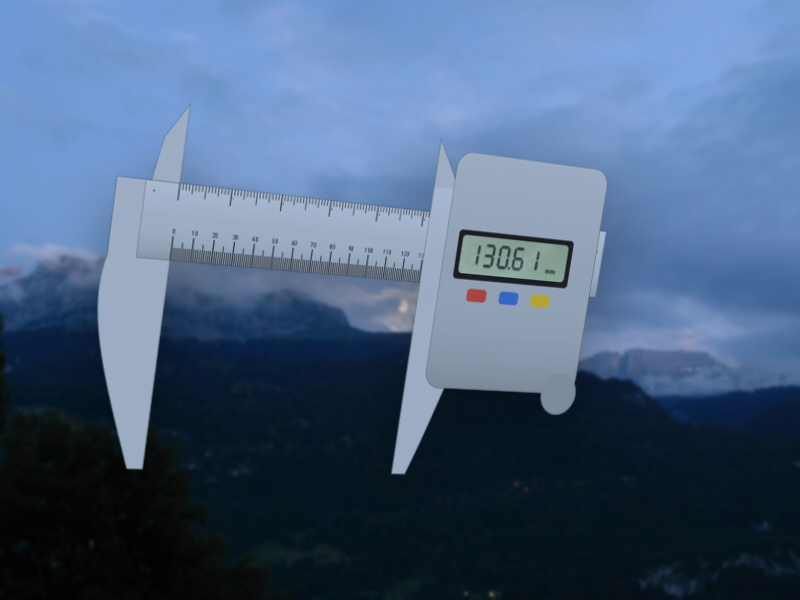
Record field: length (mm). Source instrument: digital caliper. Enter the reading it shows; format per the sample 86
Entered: 130.61
